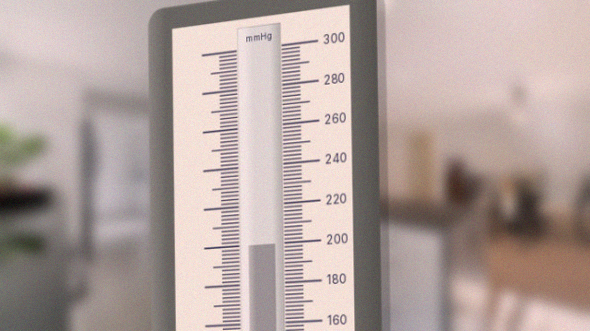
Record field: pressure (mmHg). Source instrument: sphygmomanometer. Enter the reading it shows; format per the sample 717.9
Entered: 200
